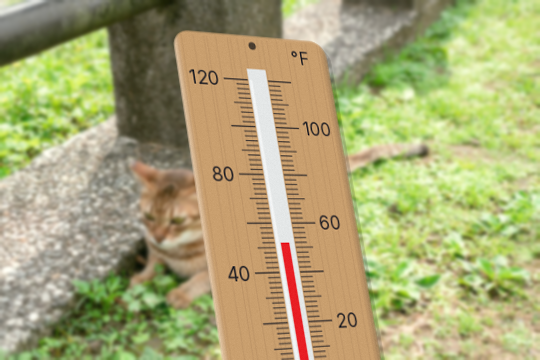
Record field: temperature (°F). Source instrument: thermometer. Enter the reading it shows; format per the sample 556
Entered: 52
